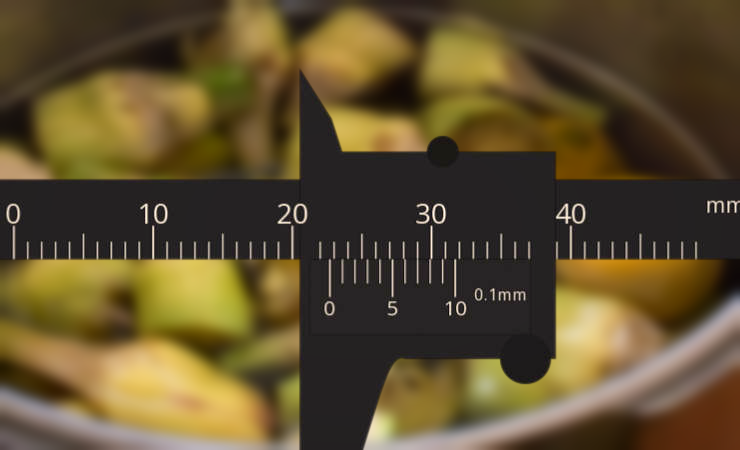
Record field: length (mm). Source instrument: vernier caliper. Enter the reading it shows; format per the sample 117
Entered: 22.7
